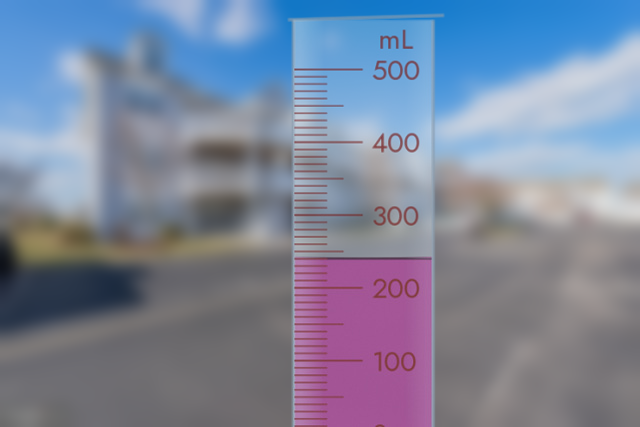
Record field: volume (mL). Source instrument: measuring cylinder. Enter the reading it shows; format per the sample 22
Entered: 240
